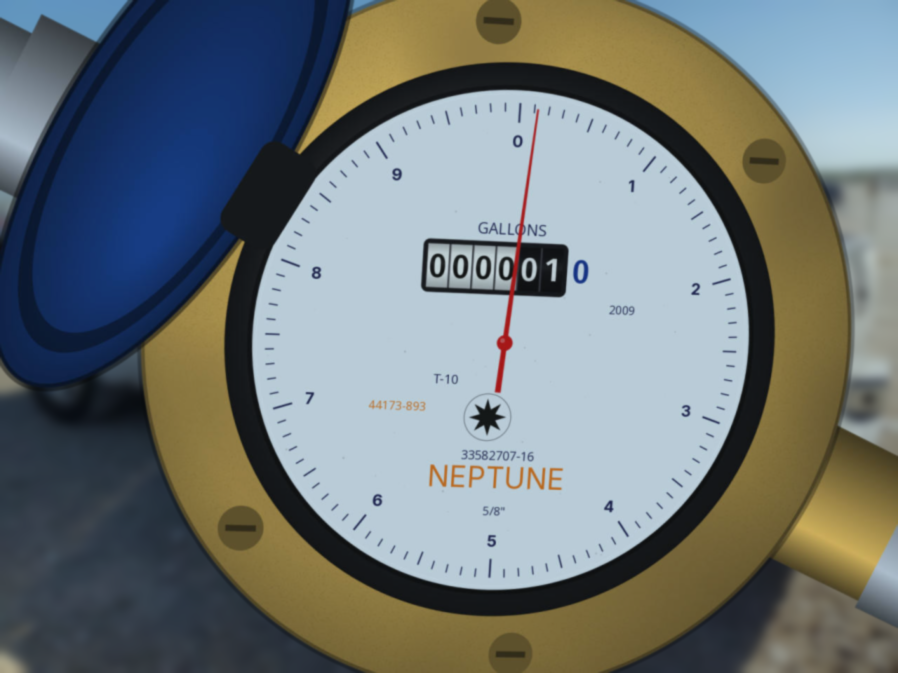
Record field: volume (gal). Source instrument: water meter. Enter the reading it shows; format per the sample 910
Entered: 10.1
